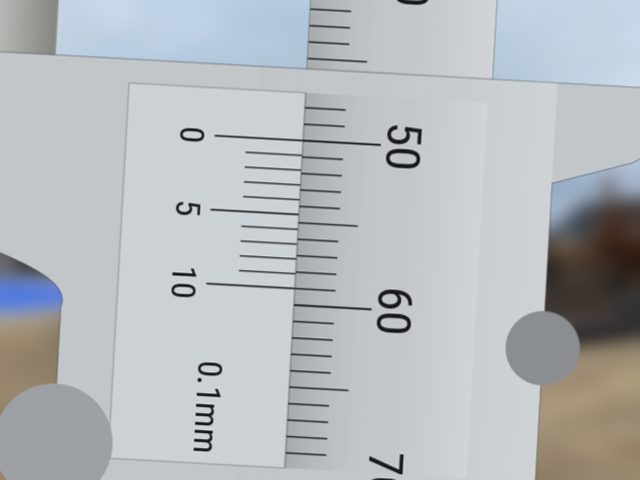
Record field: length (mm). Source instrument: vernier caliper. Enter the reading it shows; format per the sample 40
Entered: 50.0
